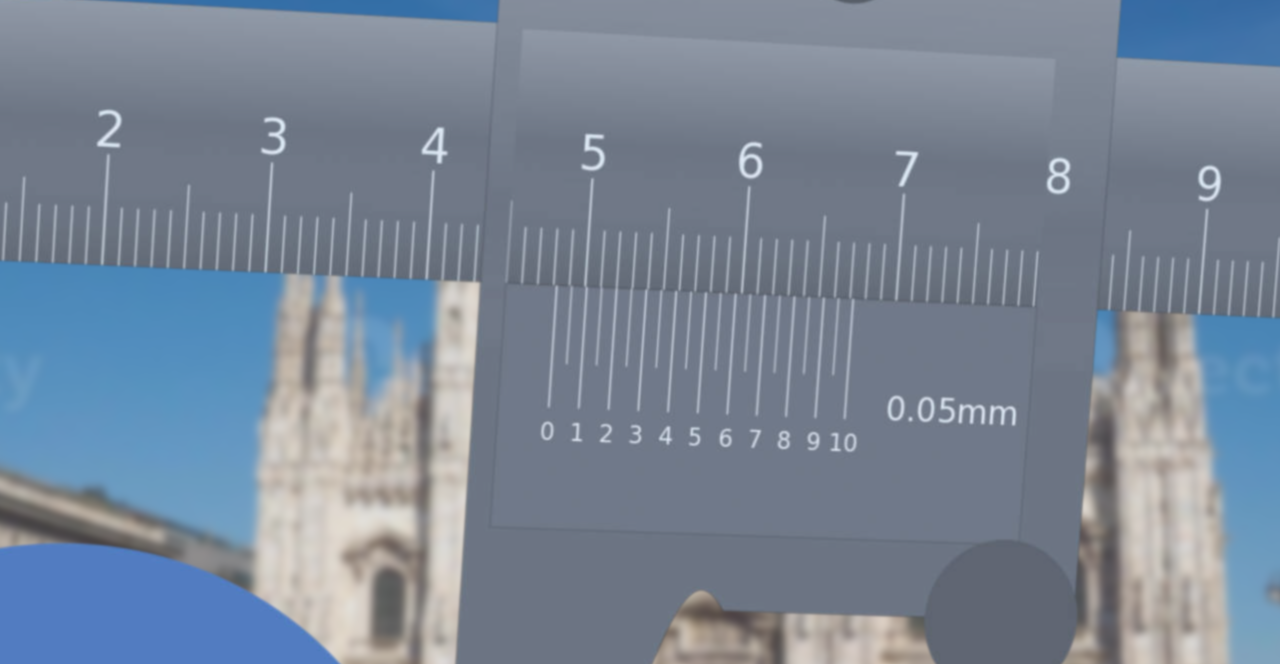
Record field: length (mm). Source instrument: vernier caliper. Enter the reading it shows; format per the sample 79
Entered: 48.2
